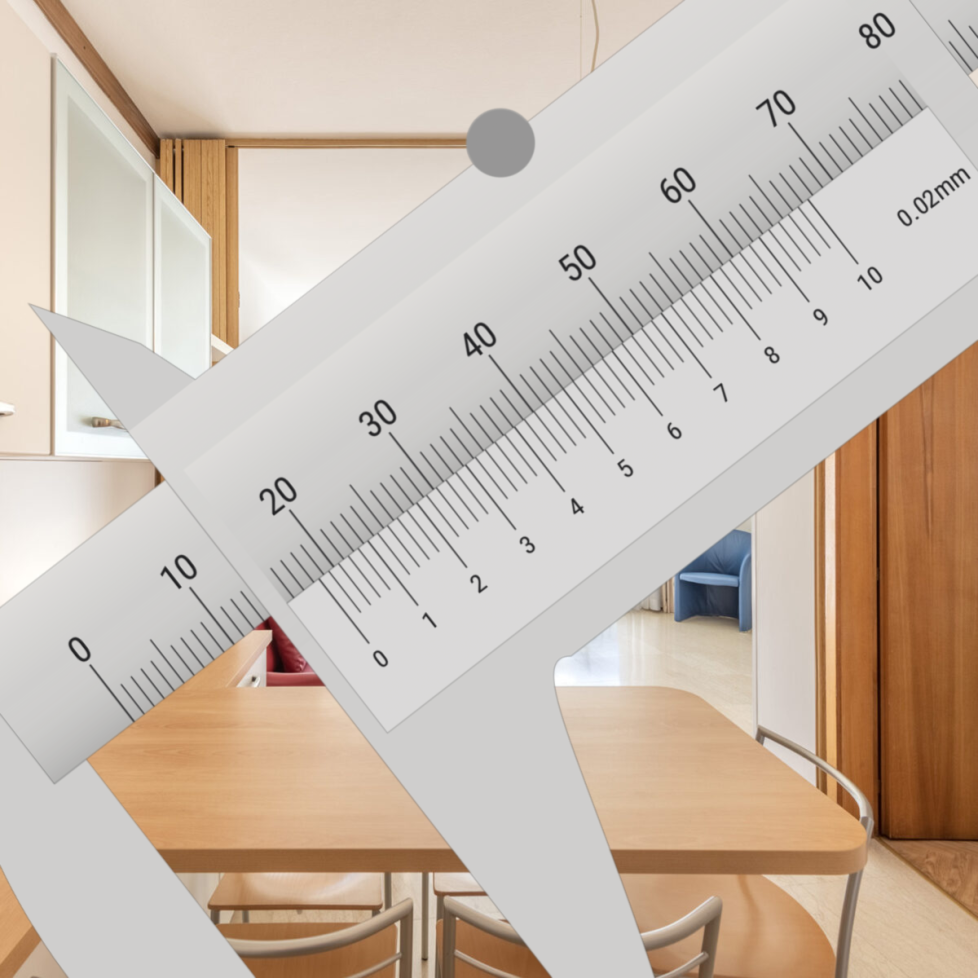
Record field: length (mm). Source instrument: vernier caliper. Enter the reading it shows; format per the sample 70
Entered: 18.5
